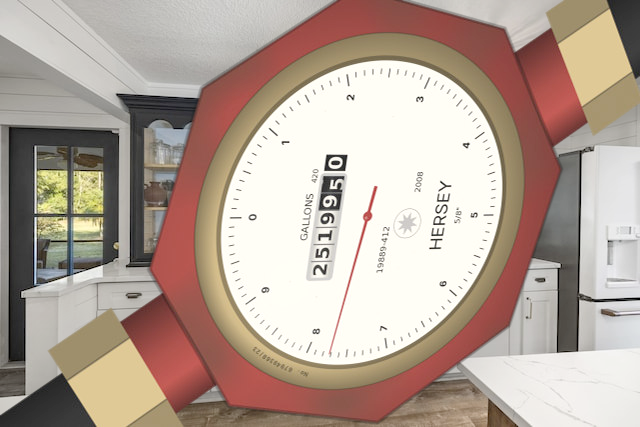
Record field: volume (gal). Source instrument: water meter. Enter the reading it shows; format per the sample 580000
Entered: 2519947.7
